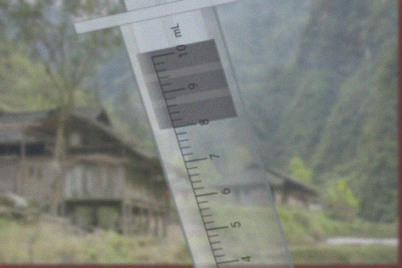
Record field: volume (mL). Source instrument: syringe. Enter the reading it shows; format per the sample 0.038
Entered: 8
